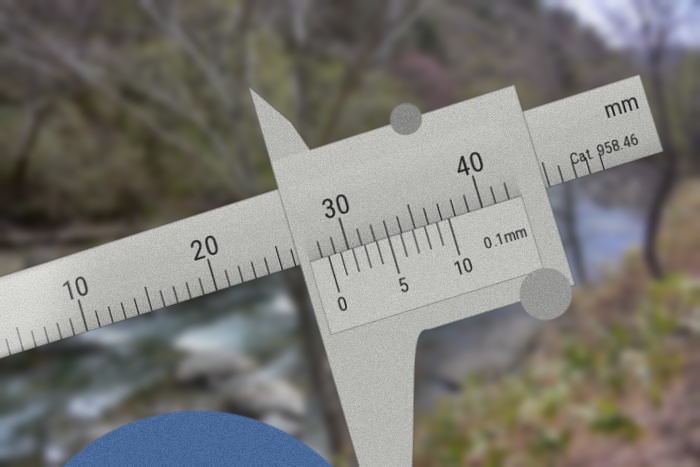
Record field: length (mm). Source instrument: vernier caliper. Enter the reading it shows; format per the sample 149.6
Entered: 28.5
